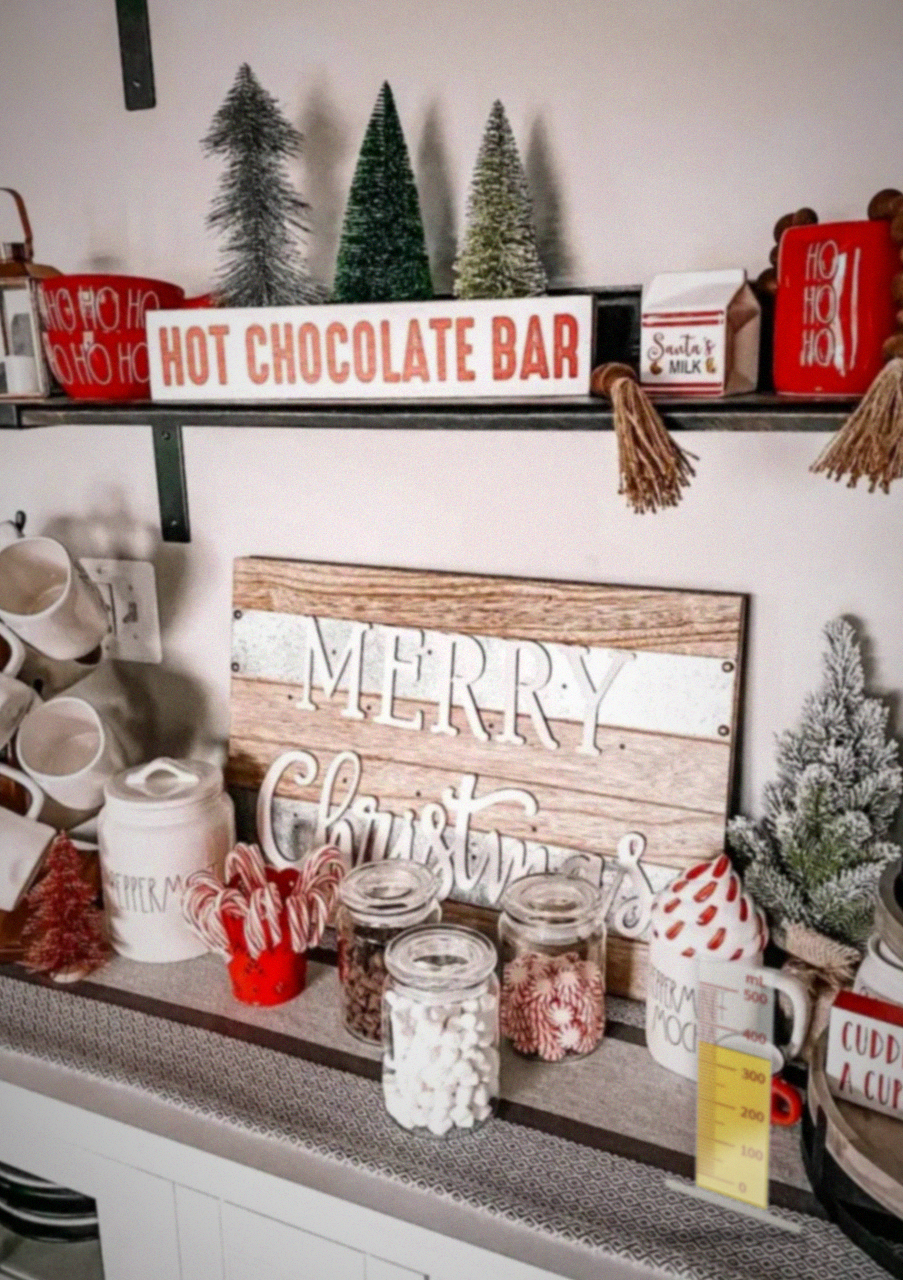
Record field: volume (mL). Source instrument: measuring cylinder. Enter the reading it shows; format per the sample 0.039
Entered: 350
